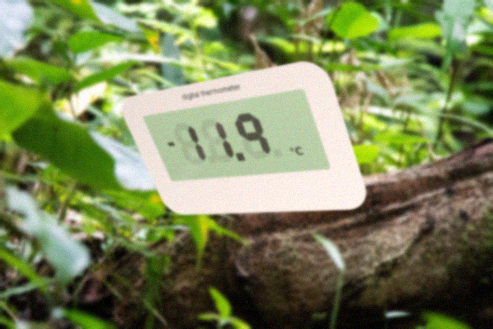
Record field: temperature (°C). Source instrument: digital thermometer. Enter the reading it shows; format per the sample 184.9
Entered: -11.9
